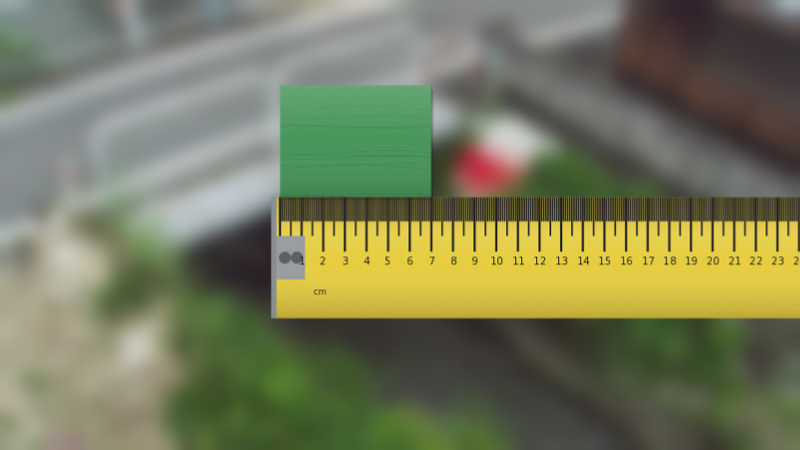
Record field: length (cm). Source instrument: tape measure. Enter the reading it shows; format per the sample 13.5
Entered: 7
